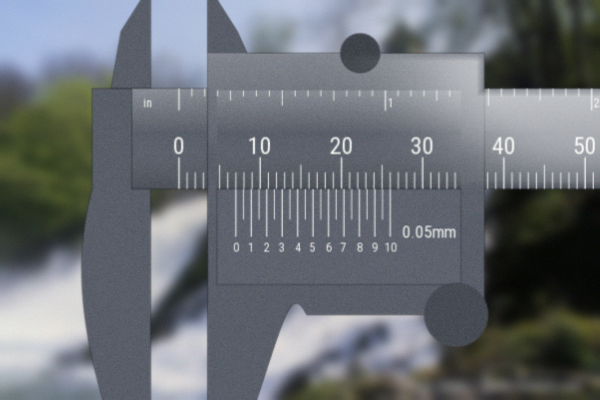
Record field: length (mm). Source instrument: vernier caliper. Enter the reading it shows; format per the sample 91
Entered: 7.0
